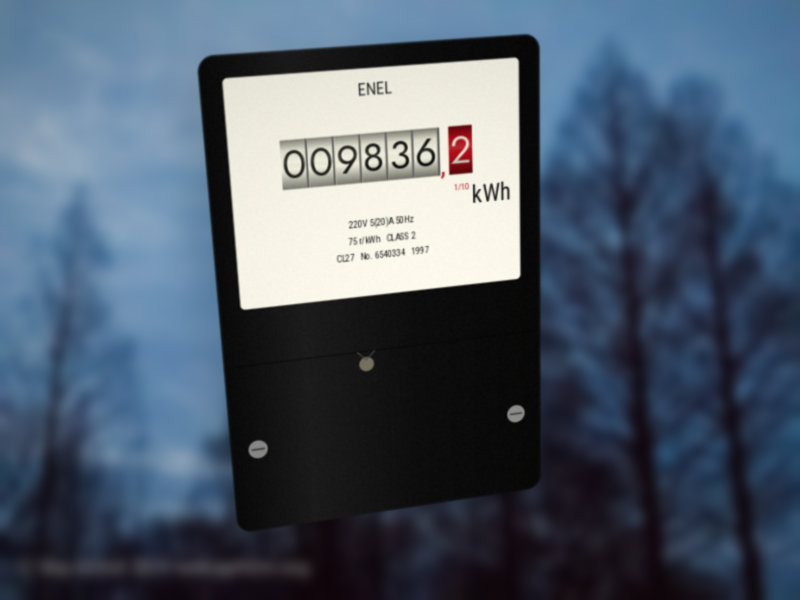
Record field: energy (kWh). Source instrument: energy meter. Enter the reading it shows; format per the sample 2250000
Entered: 9836.2
